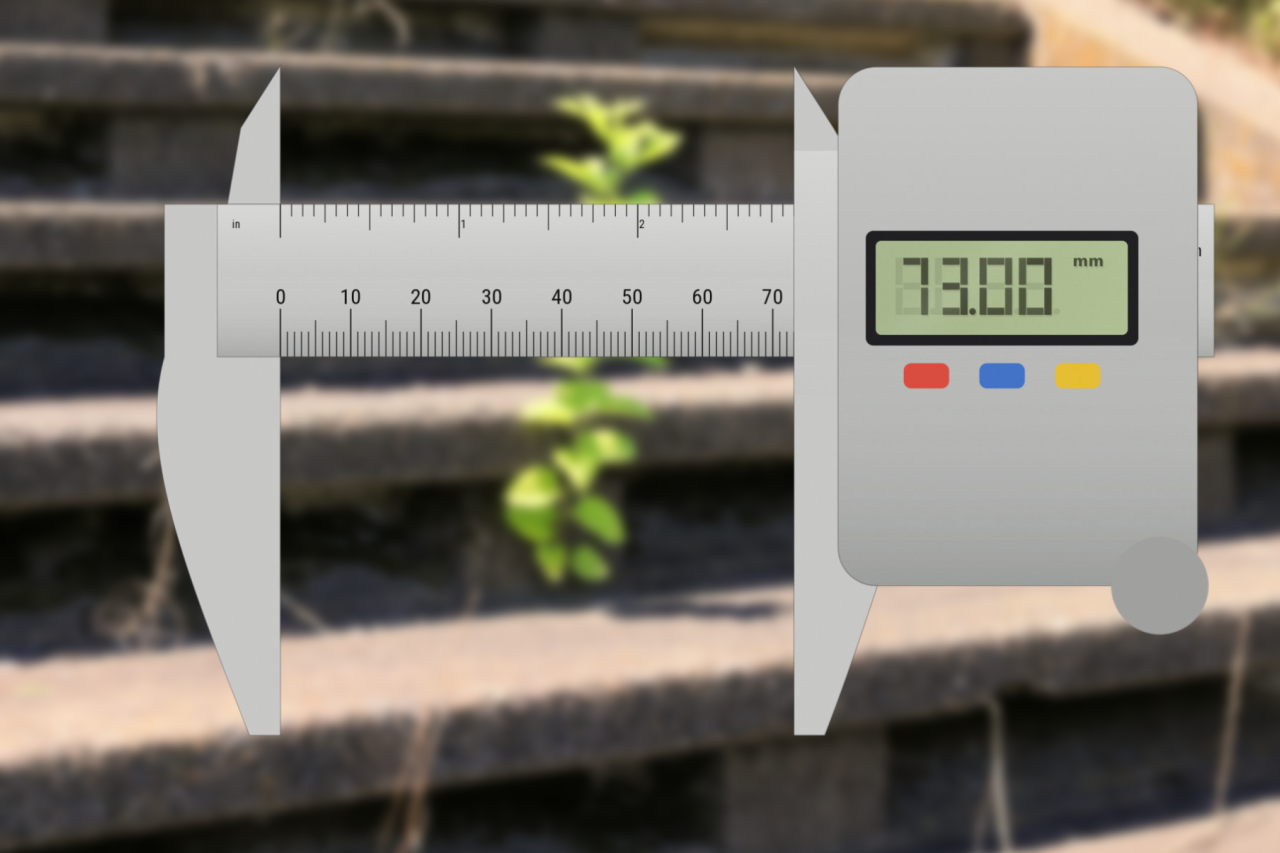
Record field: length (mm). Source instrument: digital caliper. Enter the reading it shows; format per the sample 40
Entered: 73.00
